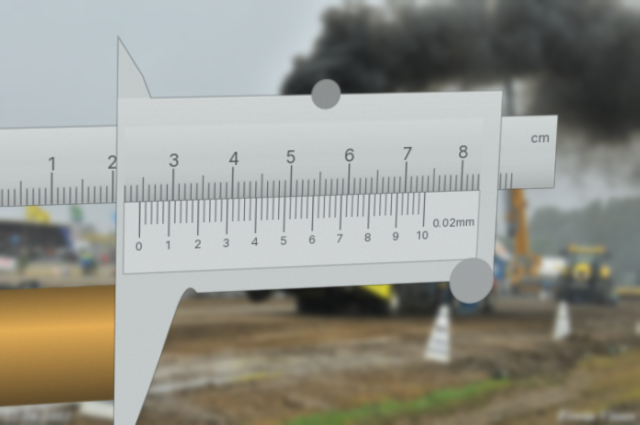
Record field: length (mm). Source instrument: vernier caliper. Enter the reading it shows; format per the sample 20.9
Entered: 24.5
